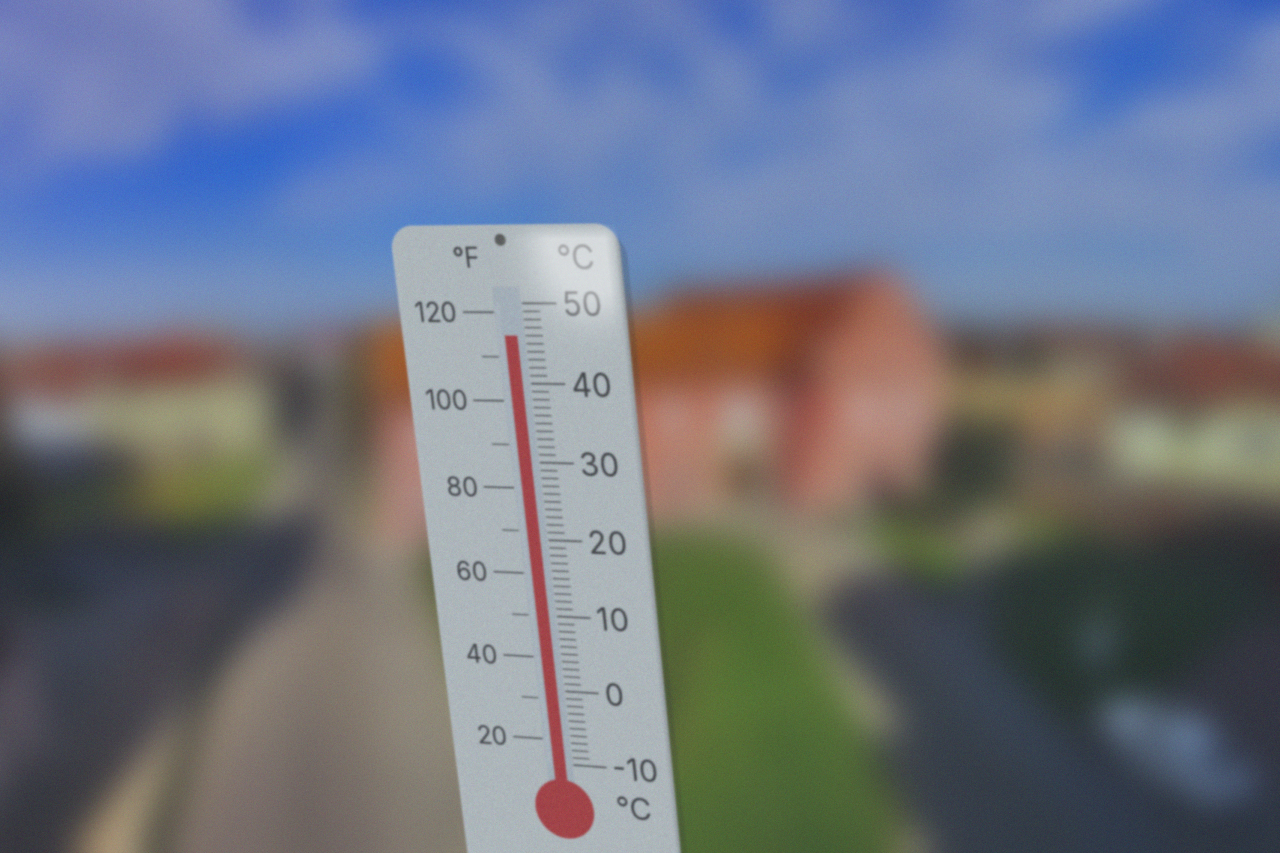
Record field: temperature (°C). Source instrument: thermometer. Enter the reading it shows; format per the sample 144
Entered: 46
